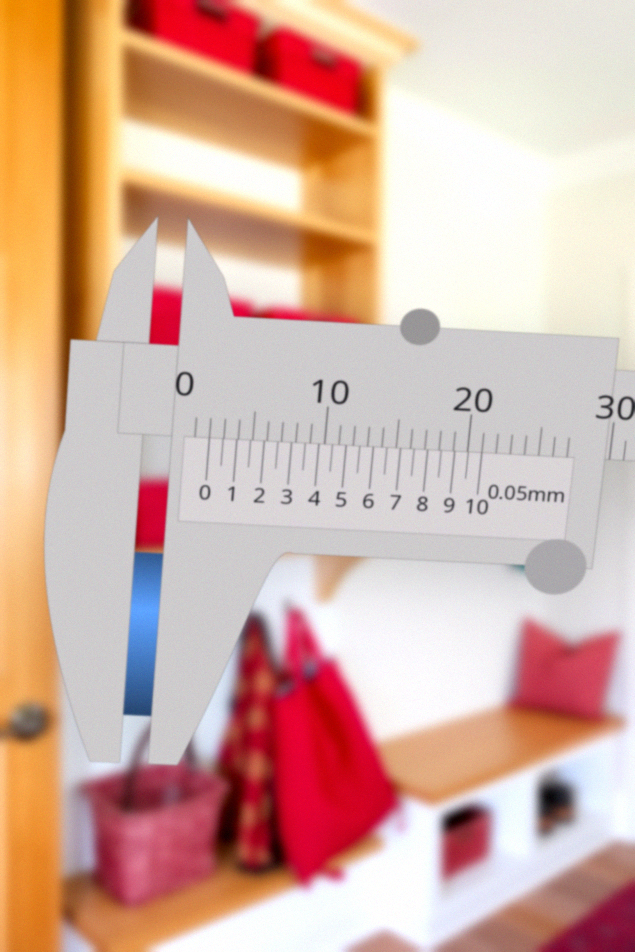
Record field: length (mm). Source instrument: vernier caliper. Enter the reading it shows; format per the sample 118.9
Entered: 2.0
